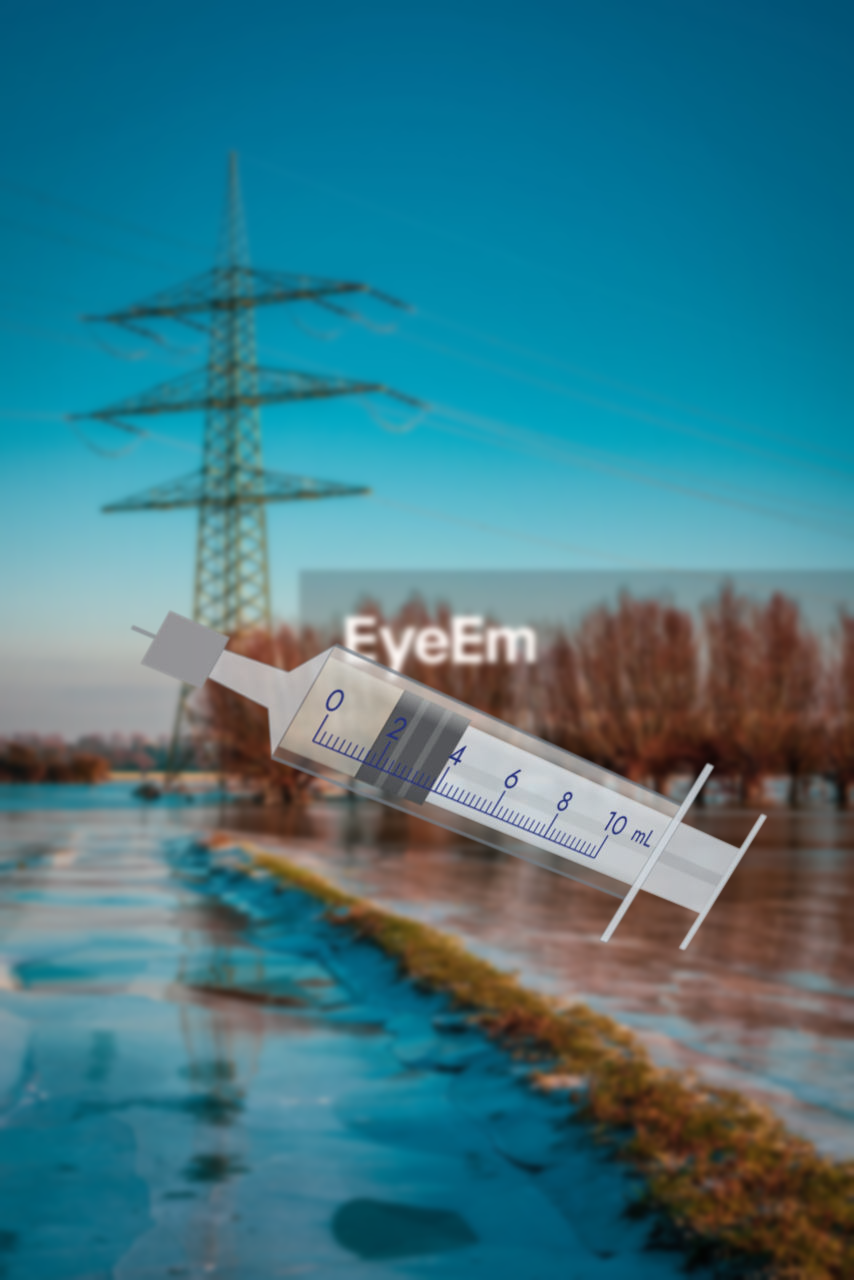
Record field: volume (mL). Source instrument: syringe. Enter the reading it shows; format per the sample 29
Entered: 1.6
